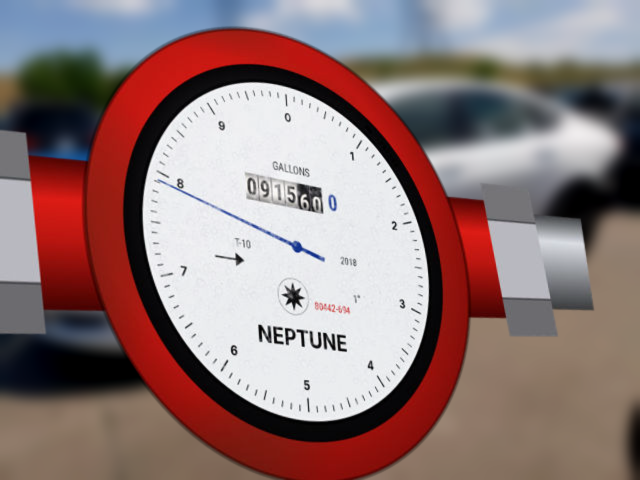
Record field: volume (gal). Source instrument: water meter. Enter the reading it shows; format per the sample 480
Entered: 915597.9
